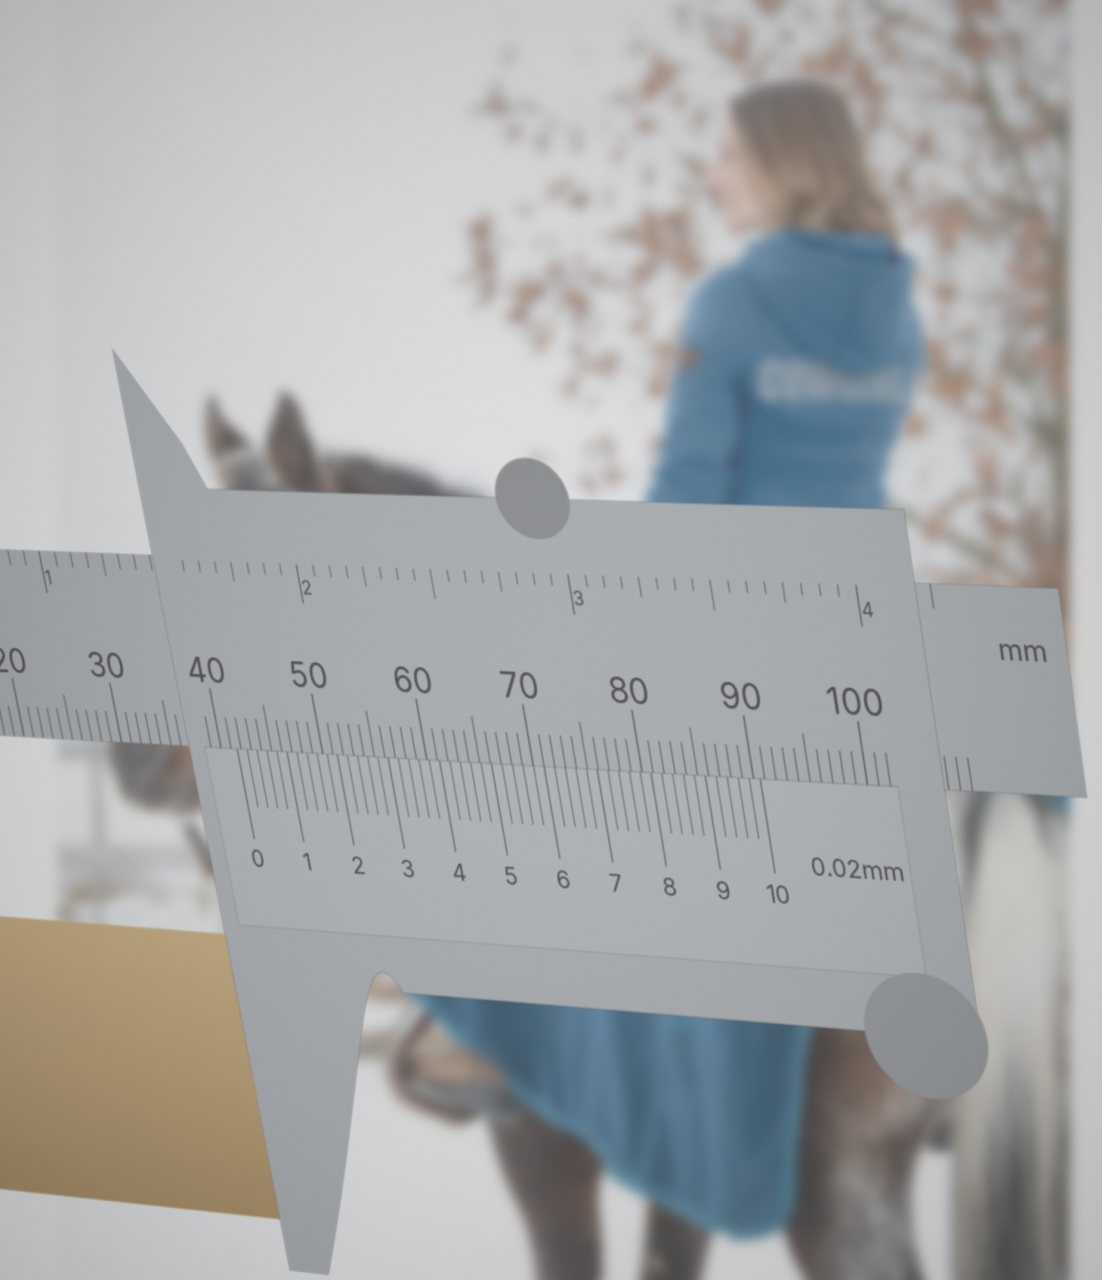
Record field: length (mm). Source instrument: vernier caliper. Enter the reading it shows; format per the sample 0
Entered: 41.6
